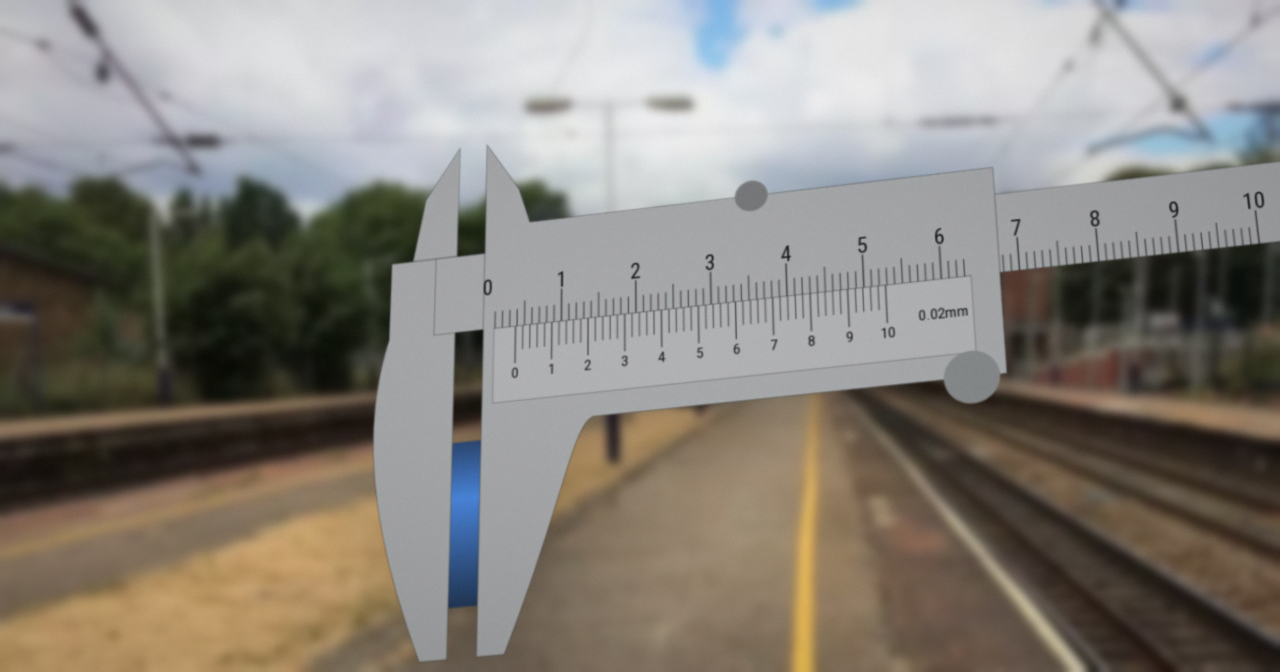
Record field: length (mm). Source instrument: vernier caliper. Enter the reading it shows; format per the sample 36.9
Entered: 3.8
